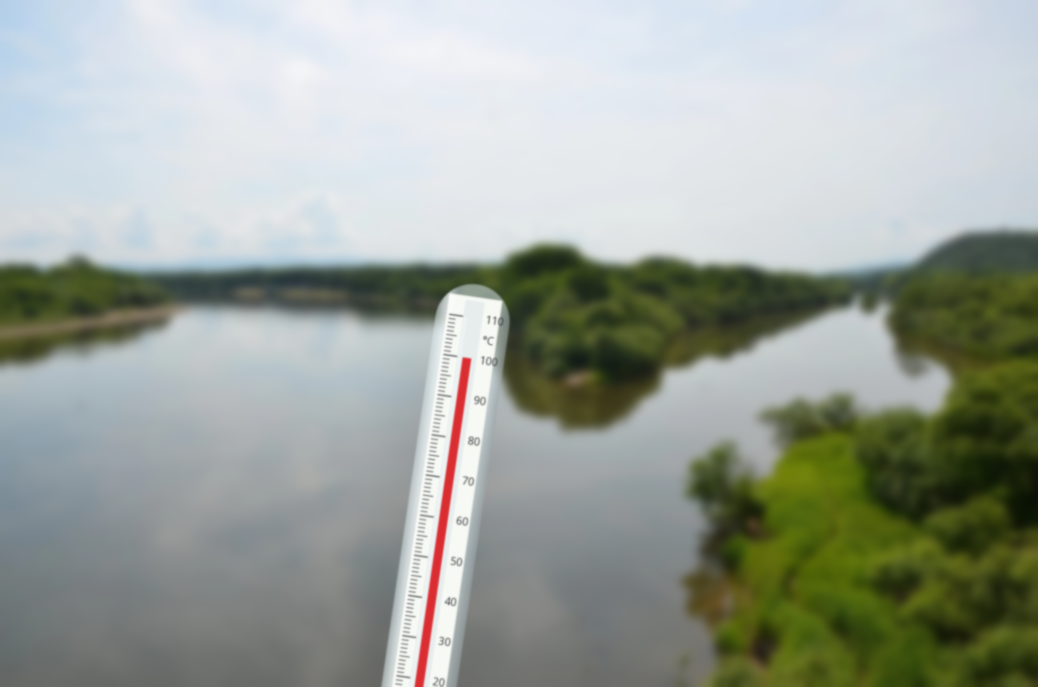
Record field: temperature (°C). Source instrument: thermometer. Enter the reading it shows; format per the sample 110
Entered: 100
